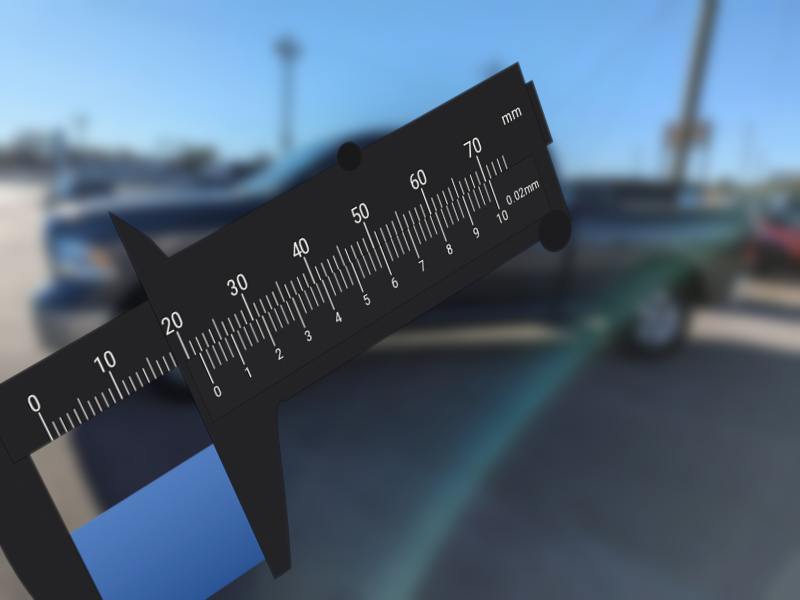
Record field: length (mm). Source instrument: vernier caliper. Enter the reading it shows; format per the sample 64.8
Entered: 21.6
